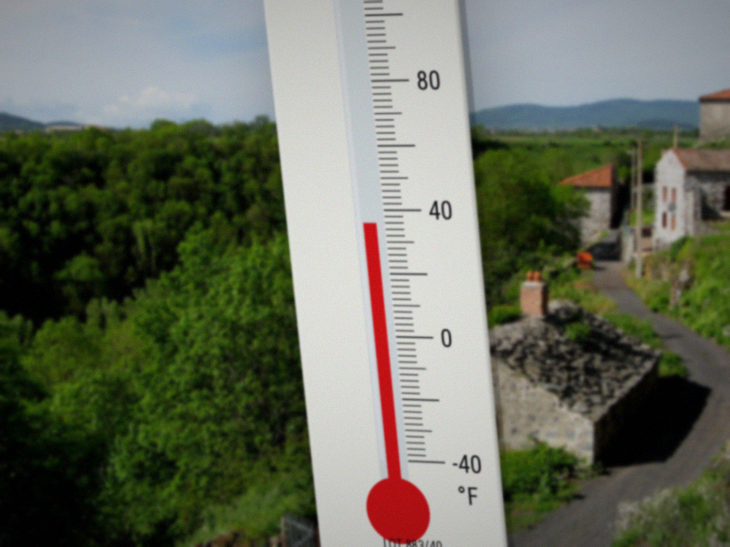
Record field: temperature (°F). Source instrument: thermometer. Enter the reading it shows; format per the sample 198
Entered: 36
